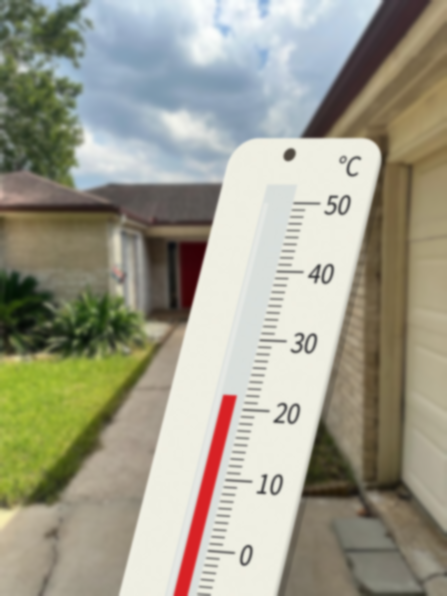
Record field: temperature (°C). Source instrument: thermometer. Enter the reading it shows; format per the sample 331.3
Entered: 22
